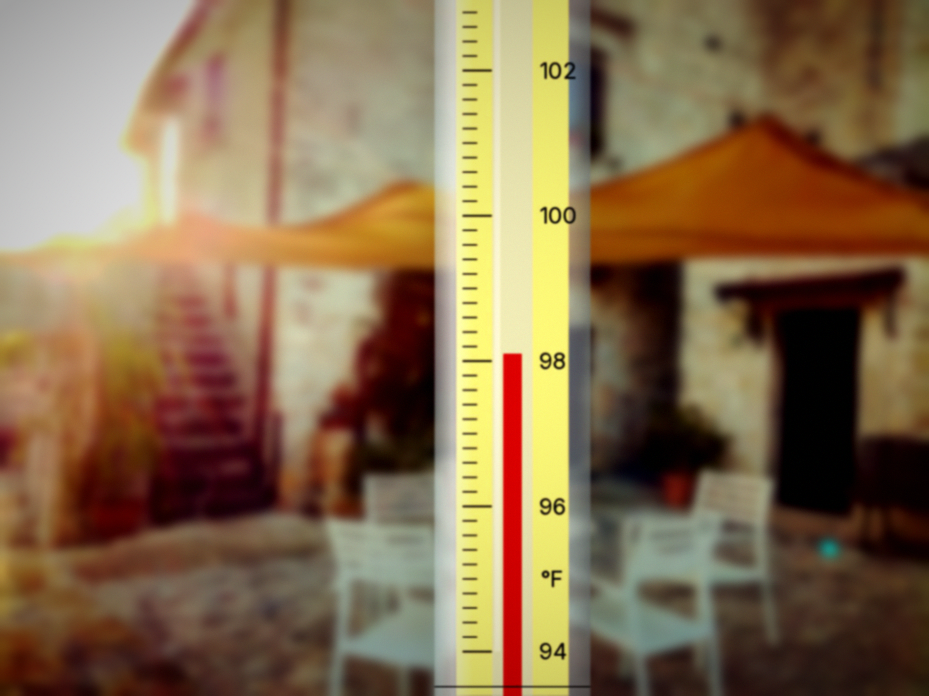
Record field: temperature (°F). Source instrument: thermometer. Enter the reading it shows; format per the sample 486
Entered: 98.1
